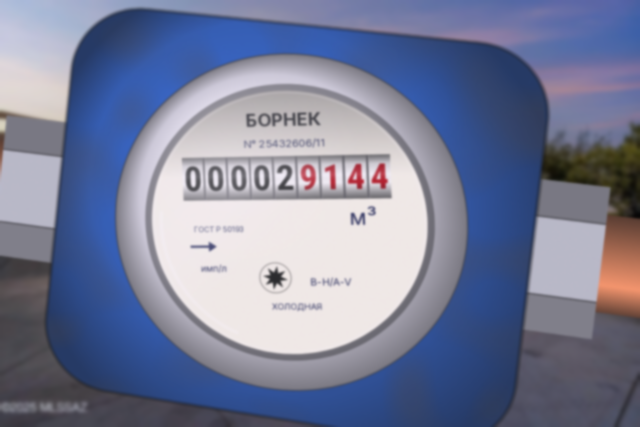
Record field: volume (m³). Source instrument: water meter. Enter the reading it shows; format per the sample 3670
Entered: 2.9144
